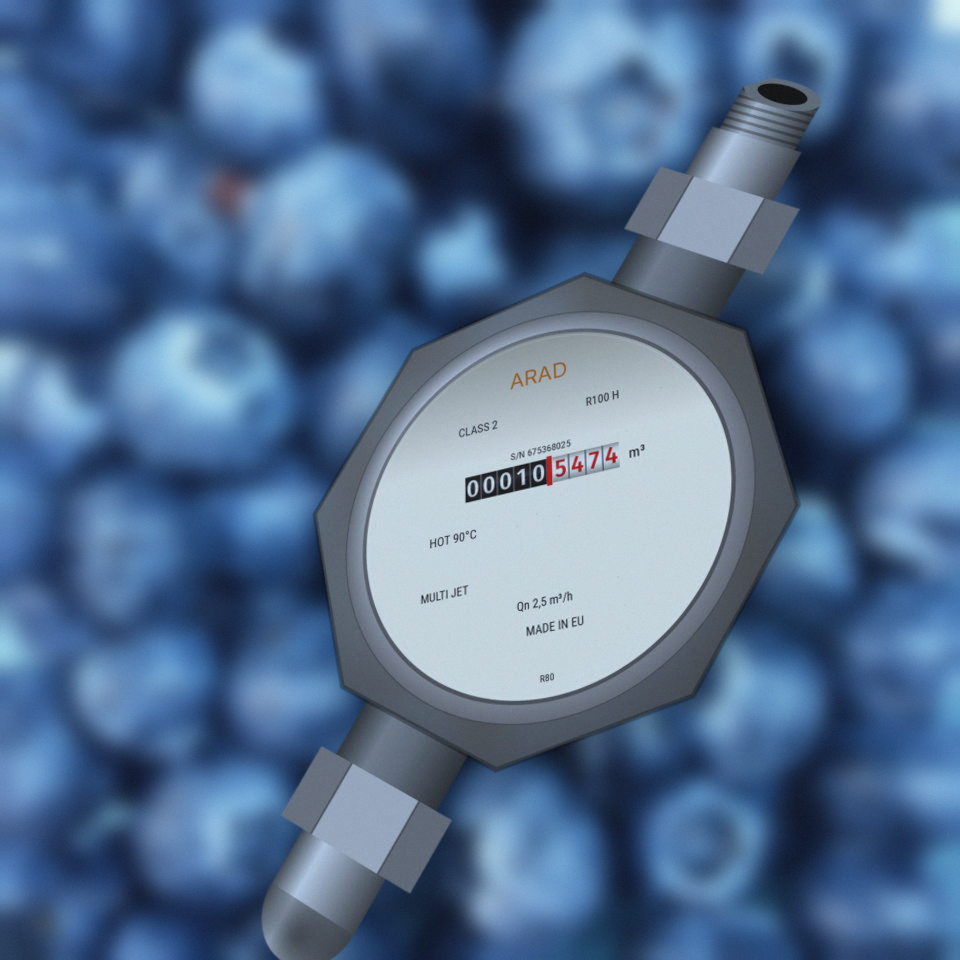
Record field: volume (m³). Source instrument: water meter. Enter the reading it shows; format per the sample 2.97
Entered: 10.5474
